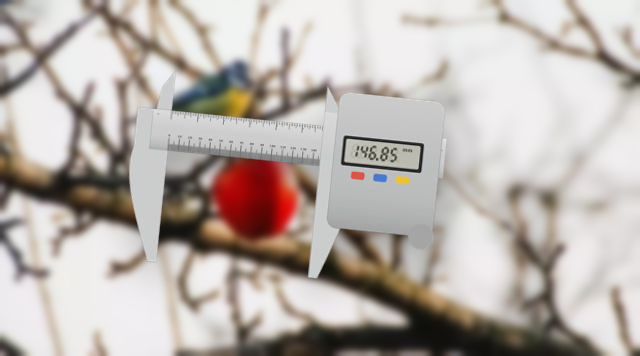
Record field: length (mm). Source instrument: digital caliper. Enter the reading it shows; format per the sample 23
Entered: 146.85
